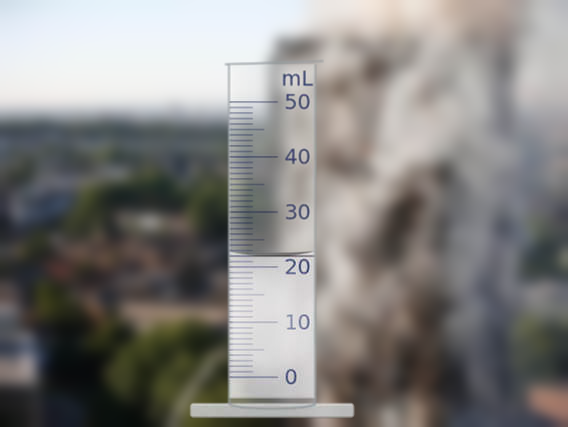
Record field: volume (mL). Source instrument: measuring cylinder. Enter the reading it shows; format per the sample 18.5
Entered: 22
